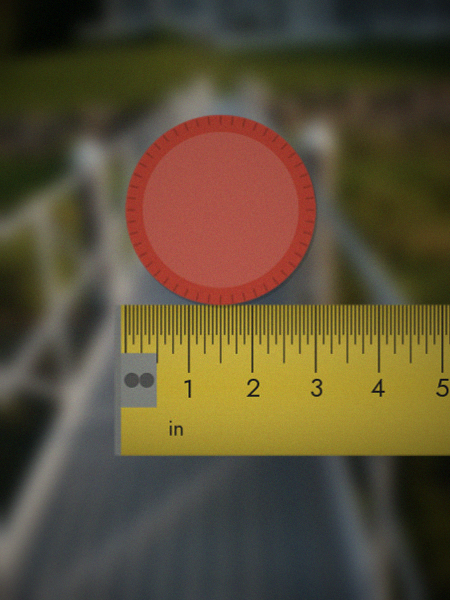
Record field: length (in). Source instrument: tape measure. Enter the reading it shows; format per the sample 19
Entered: 3
